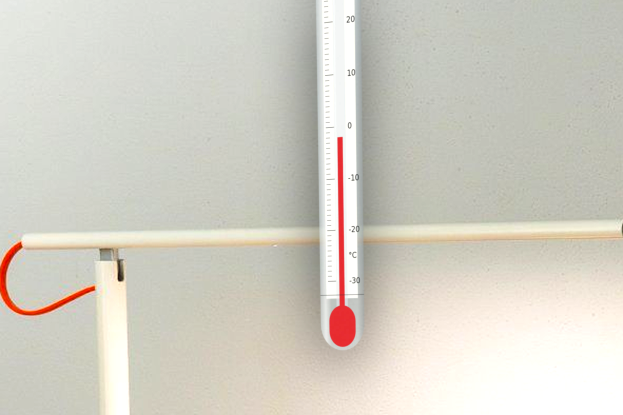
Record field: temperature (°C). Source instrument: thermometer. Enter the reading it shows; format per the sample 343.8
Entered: -2
